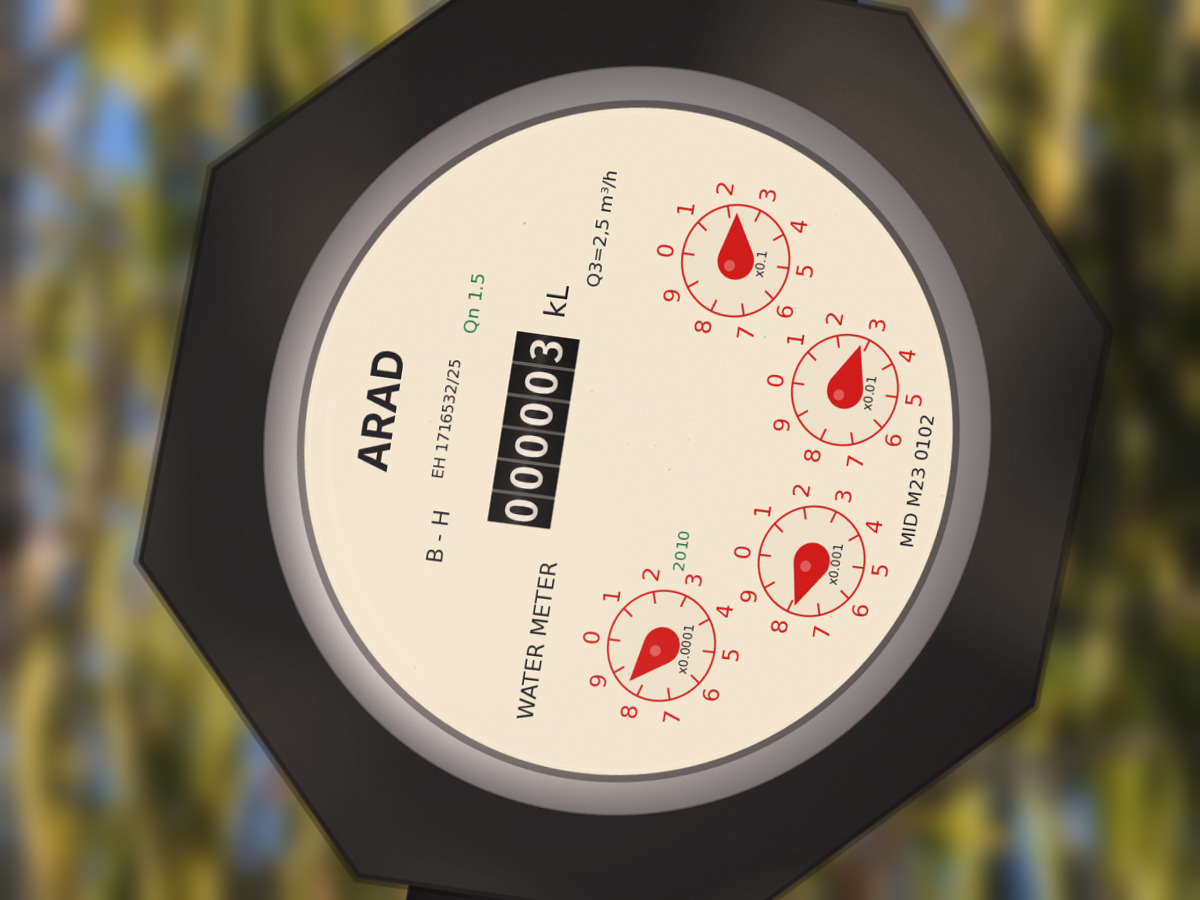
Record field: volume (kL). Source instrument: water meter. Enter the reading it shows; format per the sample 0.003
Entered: 3.2278
